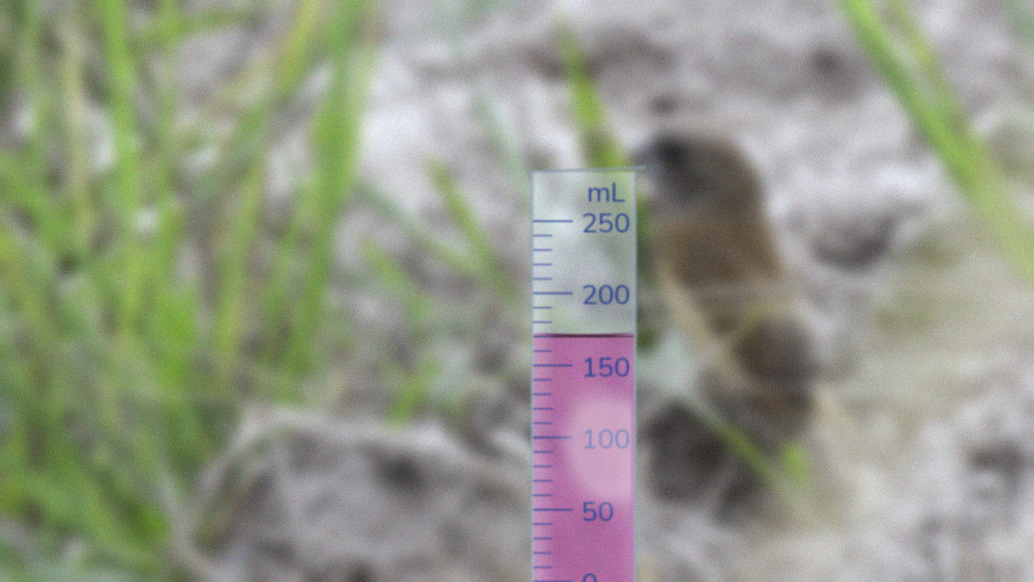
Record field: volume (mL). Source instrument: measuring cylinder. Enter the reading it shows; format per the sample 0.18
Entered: 170
